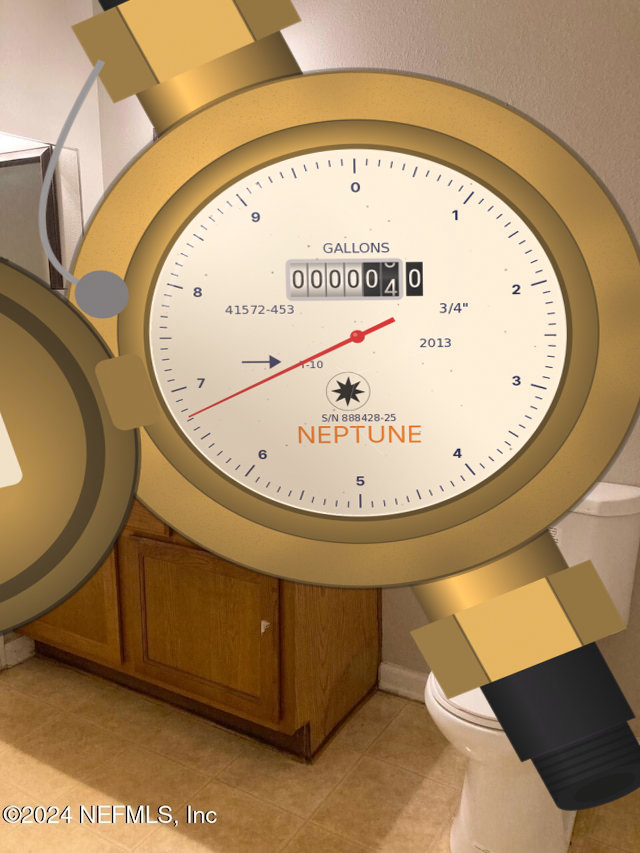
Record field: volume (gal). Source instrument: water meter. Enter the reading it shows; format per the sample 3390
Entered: 36.7
